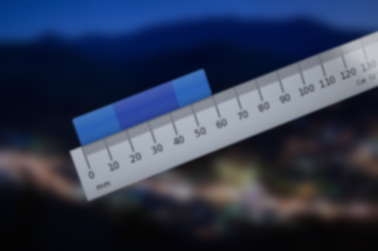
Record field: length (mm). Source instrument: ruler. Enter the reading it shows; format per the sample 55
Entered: 60
